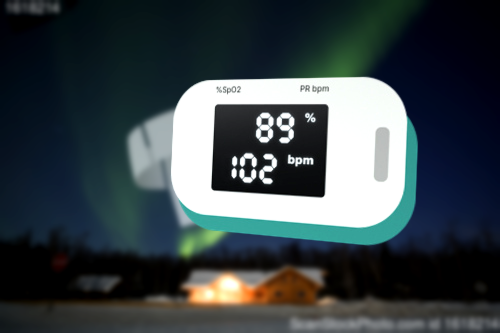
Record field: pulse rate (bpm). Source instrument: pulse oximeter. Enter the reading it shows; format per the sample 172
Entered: 102
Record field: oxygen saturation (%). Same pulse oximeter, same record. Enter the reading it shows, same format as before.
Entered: 89
